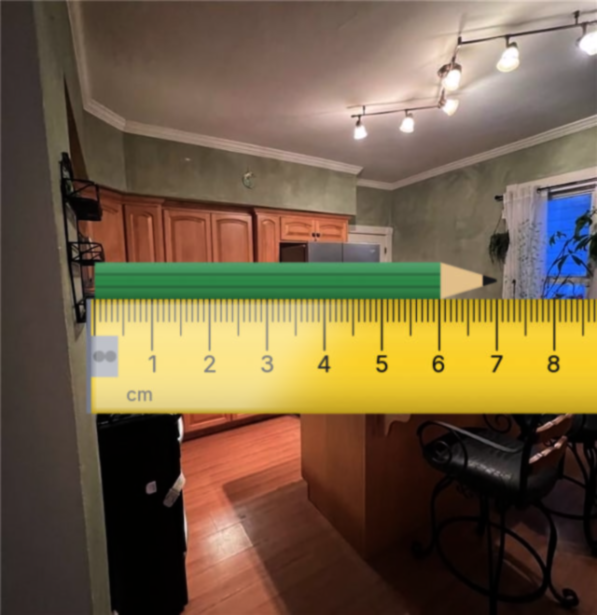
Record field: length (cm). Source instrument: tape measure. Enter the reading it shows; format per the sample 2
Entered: 7
